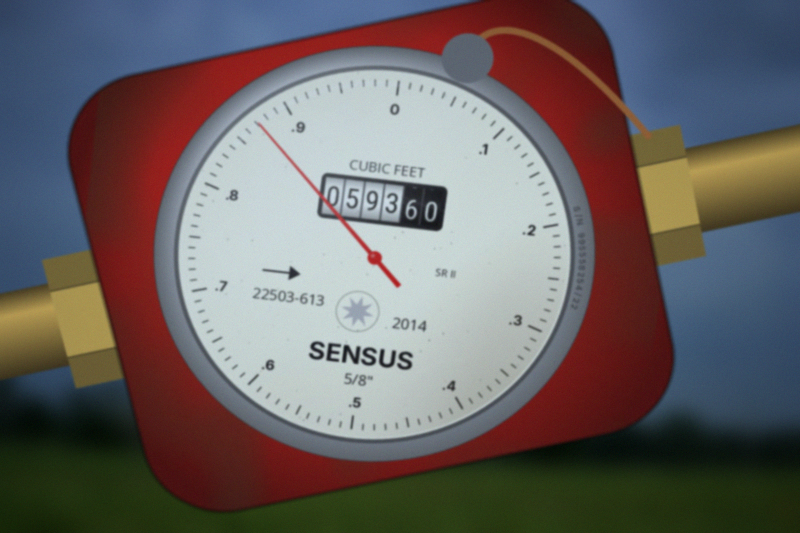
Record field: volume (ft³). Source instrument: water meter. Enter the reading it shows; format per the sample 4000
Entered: 59359.87
